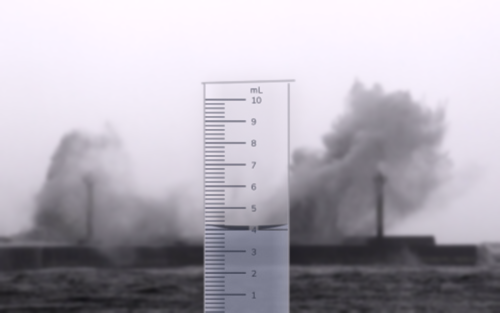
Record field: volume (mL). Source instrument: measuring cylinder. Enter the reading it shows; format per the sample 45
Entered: 4
